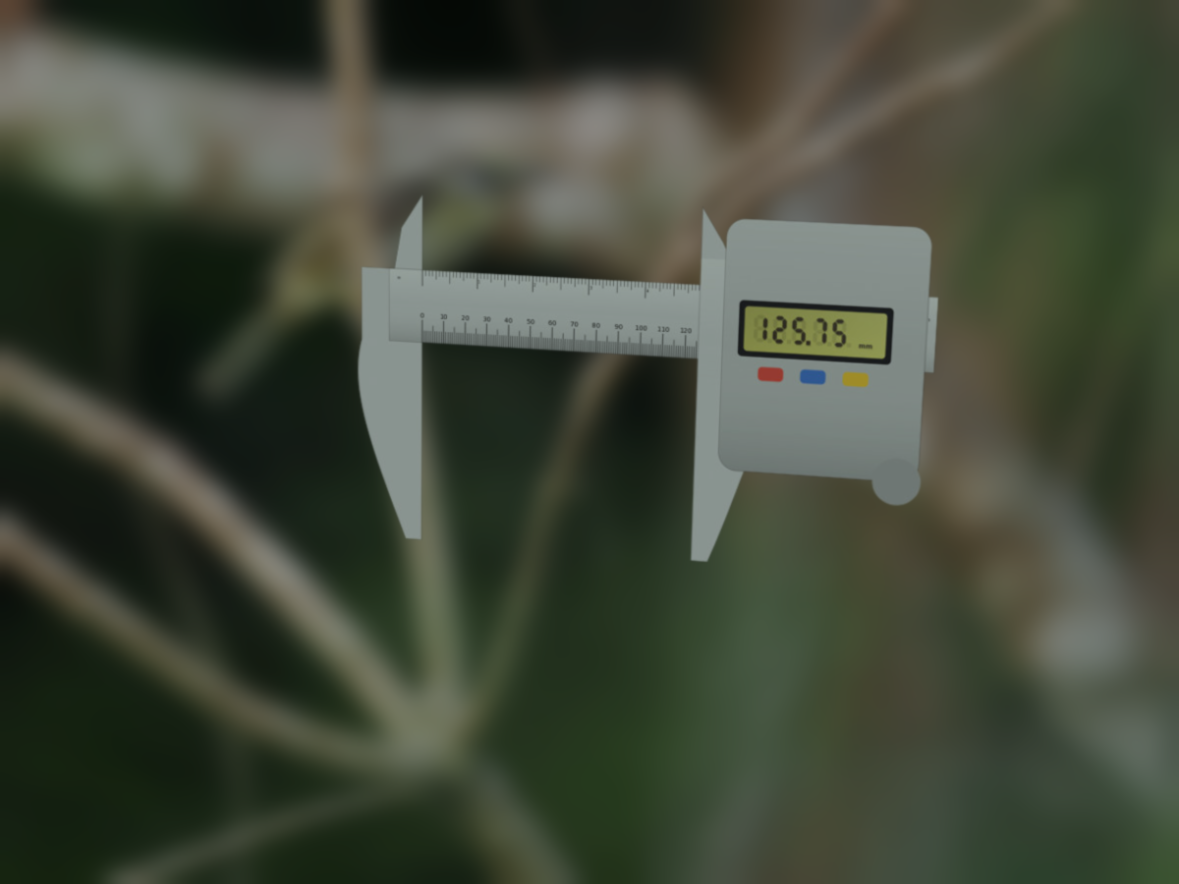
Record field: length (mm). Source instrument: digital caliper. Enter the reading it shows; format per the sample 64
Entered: 125.75
